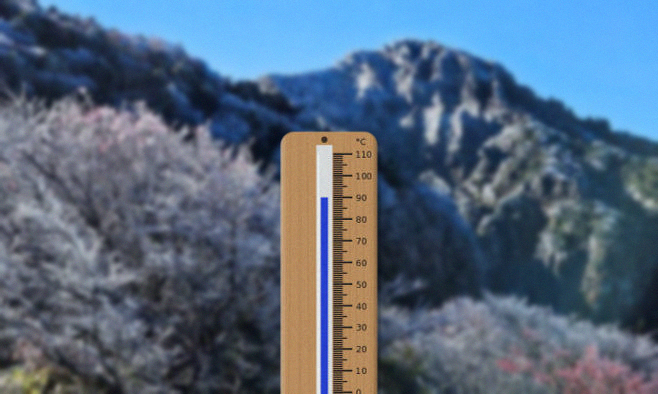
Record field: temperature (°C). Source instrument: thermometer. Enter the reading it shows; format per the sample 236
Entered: 90
